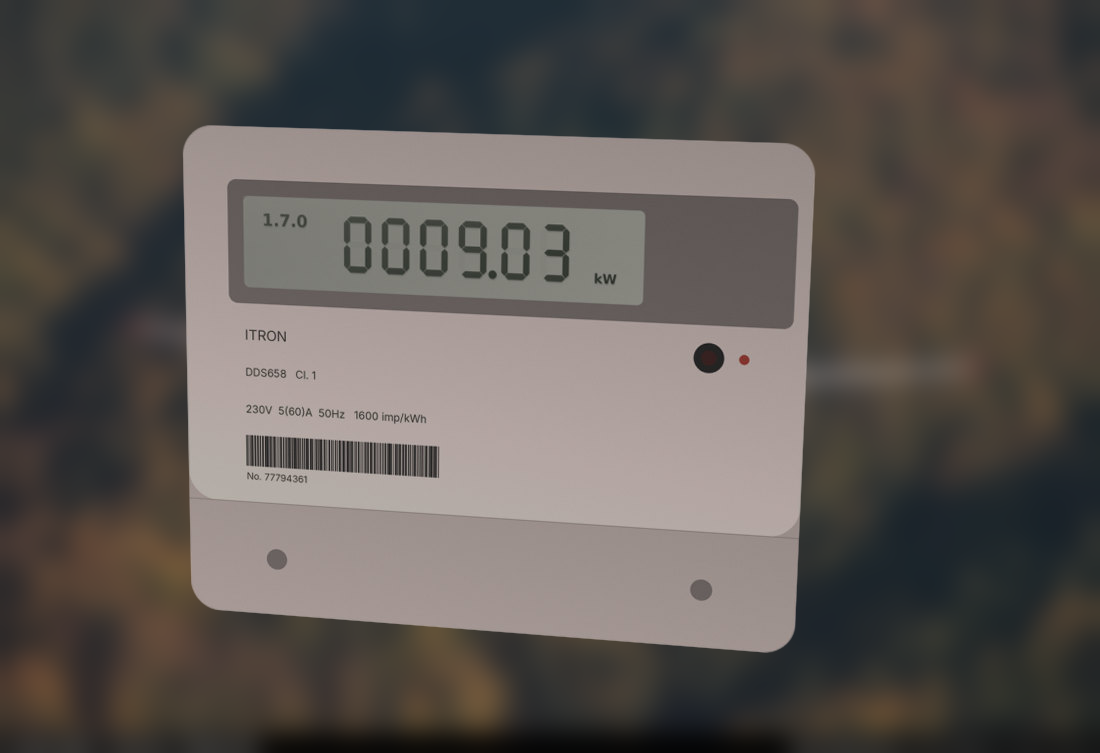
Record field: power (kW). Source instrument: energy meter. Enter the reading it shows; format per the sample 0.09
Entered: 9.03
